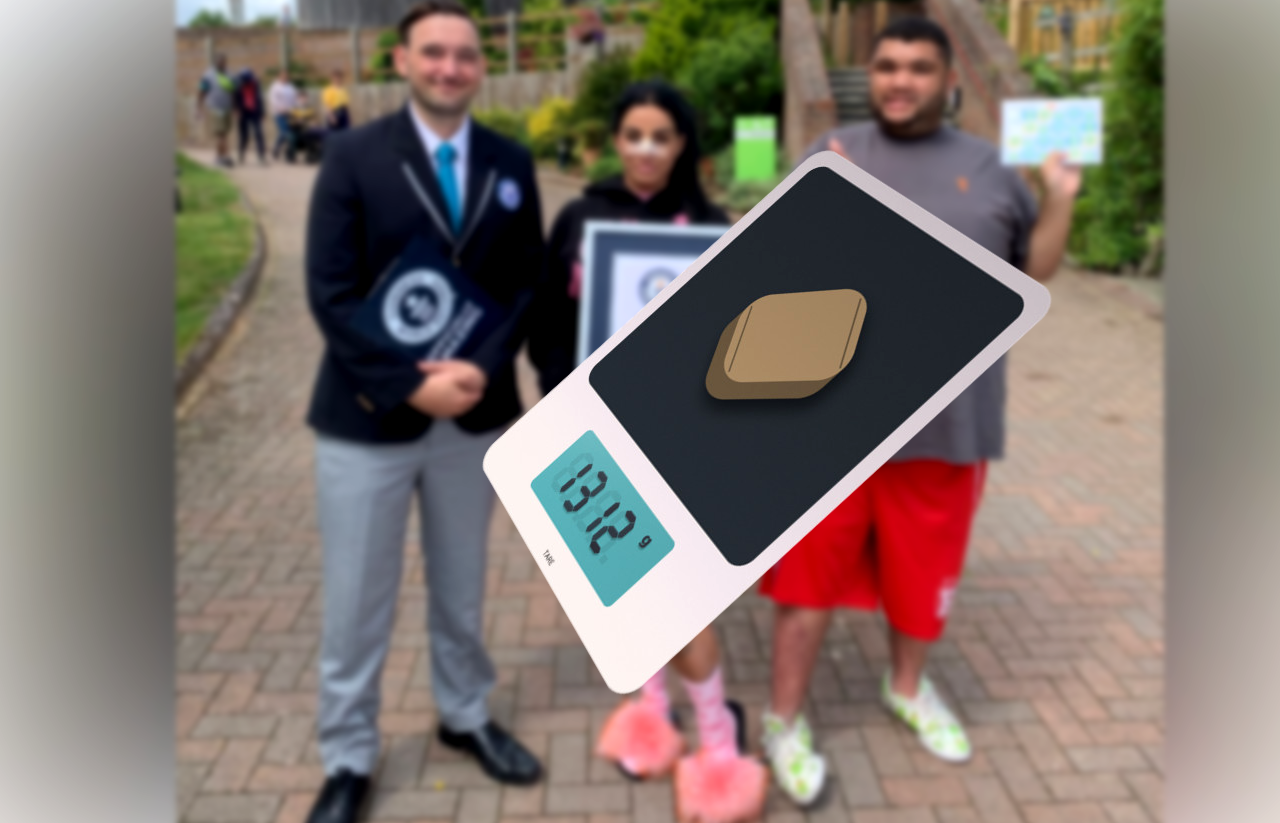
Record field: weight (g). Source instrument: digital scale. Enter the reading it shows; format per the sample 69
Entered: 1312
